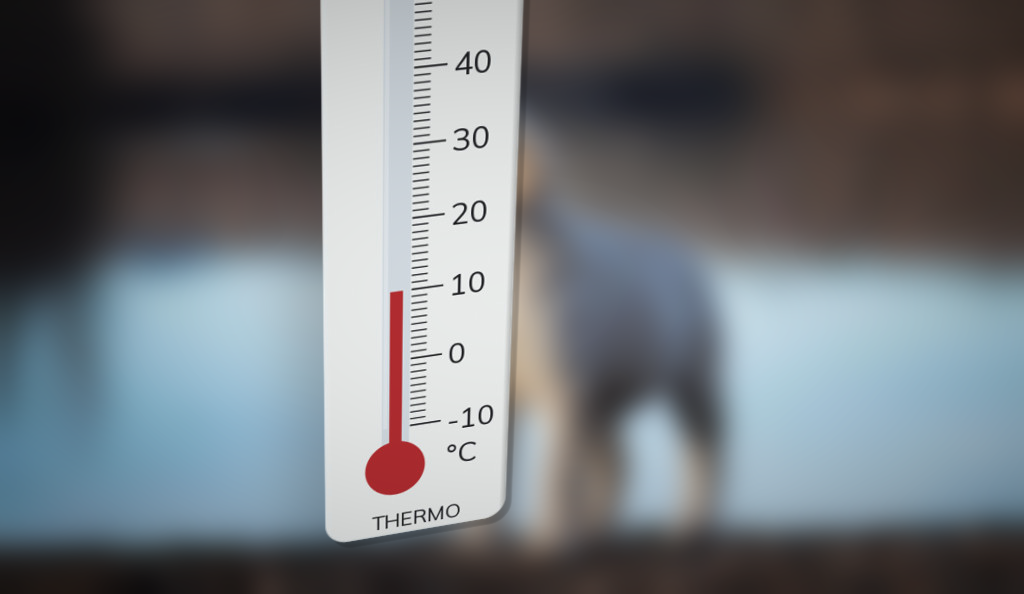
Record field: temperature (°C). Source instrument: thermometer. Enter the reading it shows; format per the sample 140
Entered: 10
